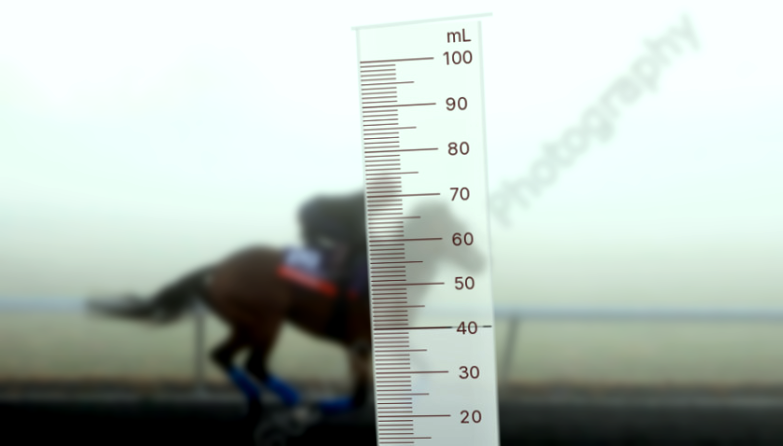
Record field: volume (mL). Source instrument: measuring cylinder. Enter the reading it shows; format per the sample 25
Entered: 40
